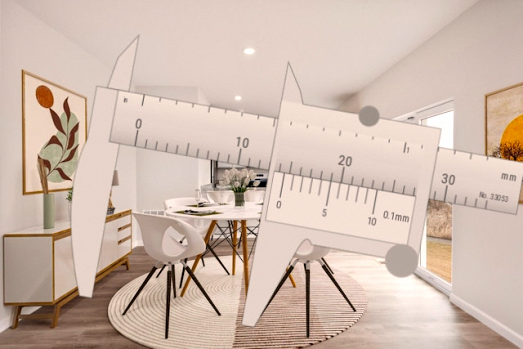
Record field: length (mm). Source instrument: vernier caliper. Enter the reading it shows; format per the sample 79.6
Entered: 14.5
